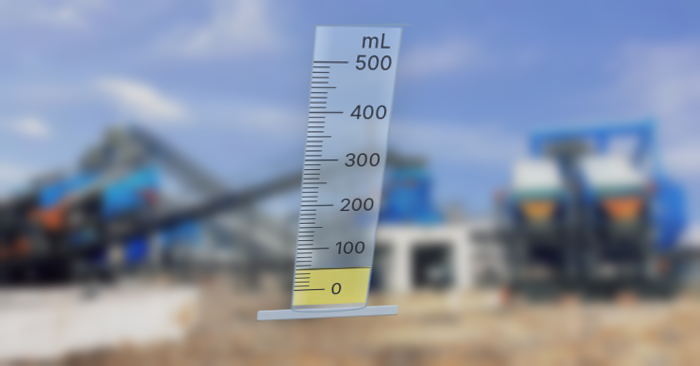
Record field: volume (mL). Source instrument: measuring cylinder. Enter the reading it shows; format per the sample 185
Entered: 50
